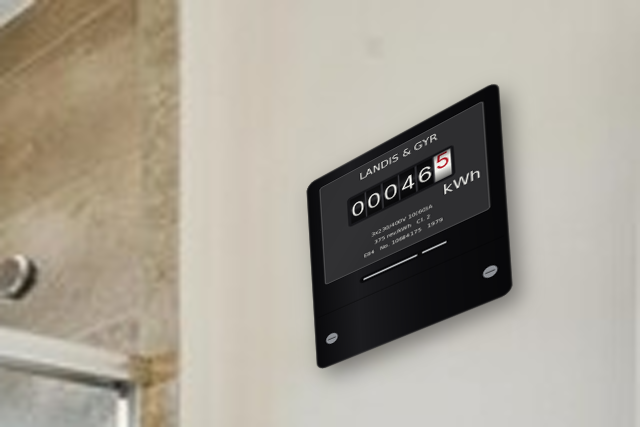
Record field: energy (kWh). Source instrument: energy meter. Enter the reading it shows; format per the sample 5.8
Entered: 46.5
